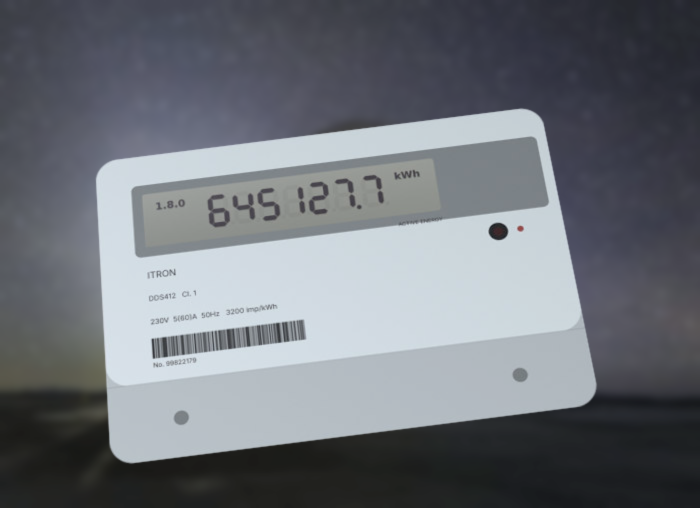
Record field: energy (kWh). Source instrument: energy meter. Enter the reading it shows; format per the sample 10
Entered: 645127.7
